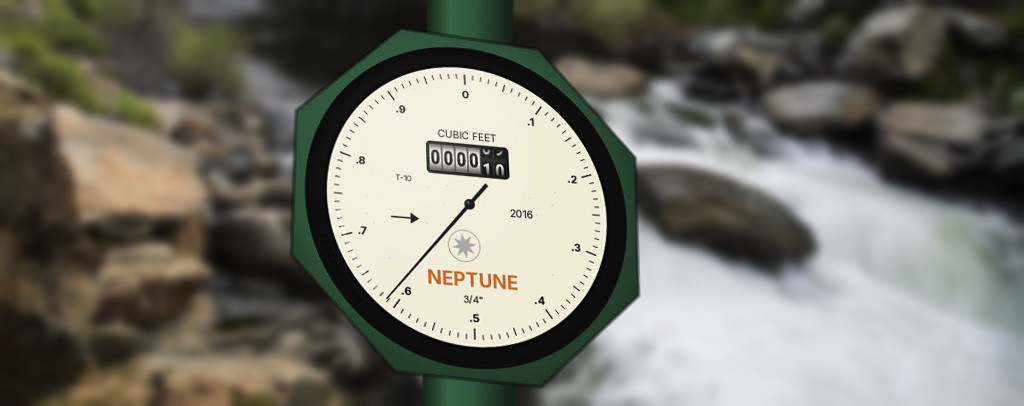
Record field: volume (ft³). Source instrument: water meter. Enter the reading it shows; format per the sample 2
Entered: 9.61
